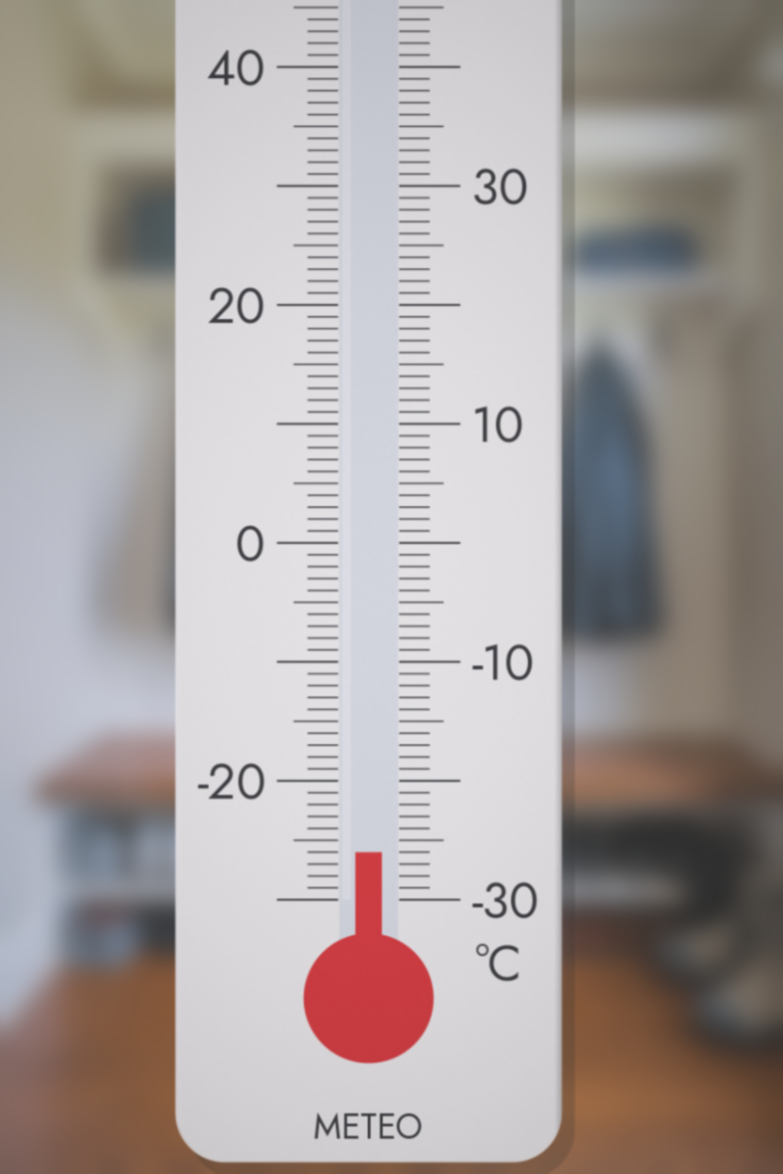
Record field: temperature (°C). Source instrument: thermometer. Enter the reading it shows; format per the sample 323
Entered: -26
